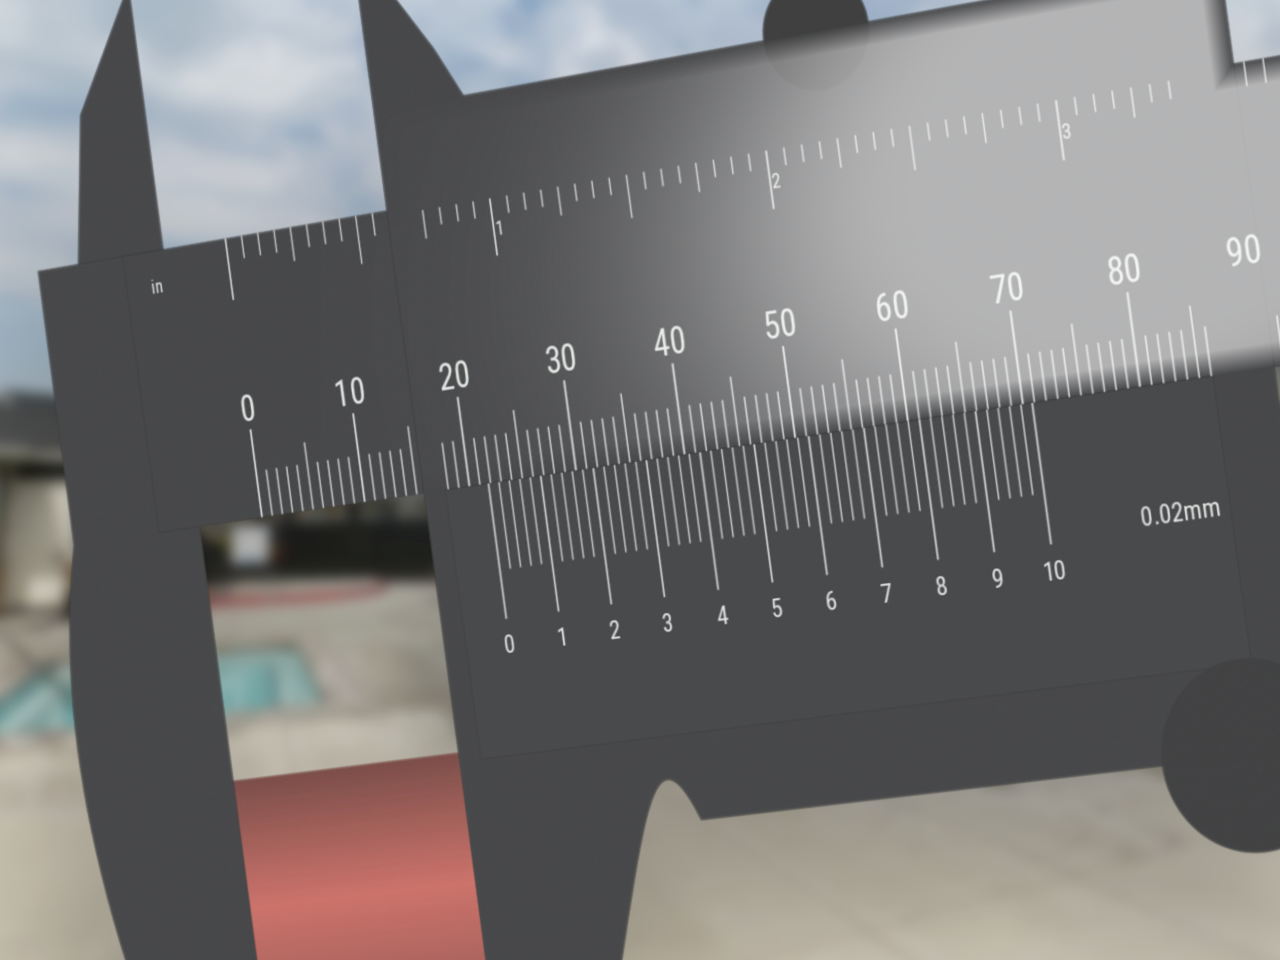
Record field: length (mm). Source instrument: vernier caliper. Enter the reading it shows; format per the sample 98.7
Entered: 21.8
